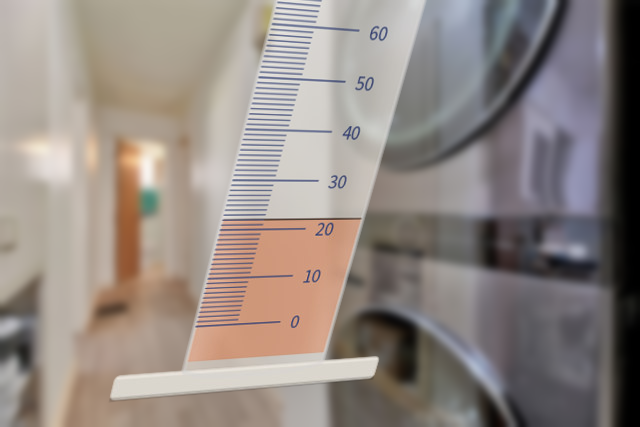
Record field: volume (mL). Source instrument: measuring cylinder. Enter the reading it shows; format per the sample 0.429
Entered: 22
